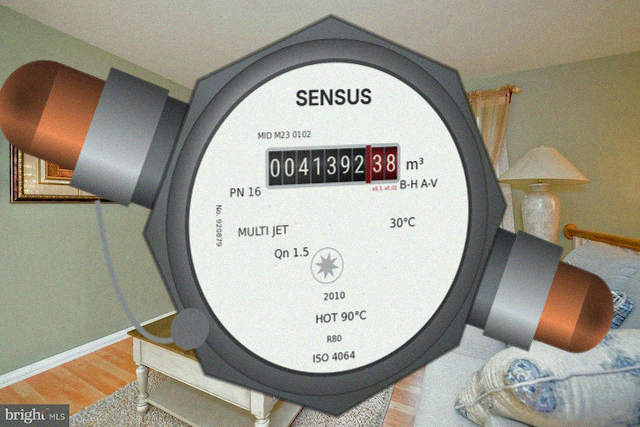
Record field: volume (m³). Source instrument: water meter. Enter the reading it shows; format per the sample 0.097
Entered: 41392.38
